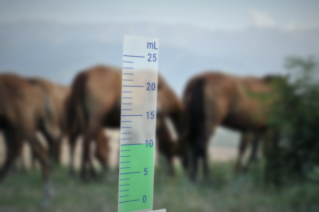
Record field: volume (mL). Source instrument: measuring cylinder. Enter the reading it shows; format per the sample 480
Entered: 10
